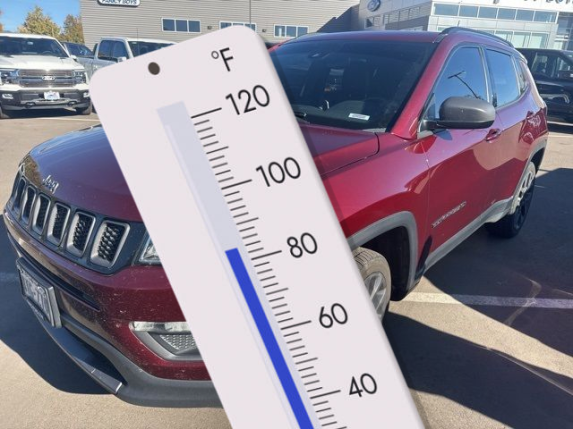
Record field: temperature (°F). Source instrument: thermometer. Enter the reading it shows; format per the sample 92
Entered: 84
